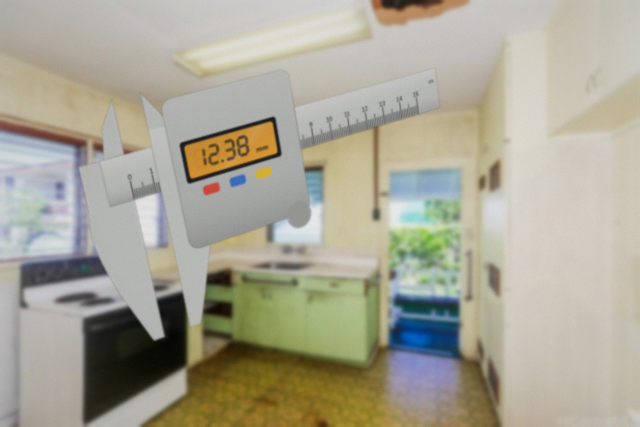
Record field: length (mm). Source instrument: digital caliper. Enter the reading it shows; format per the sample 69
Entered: 12.38
